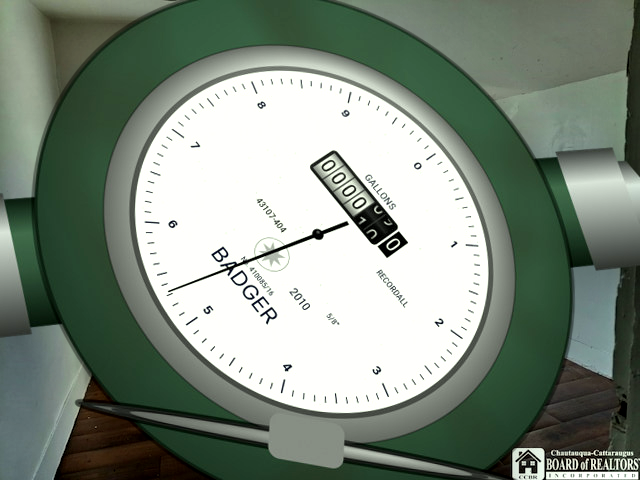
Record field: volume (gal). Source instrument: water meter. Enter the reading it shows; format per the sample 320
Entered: 95.3
